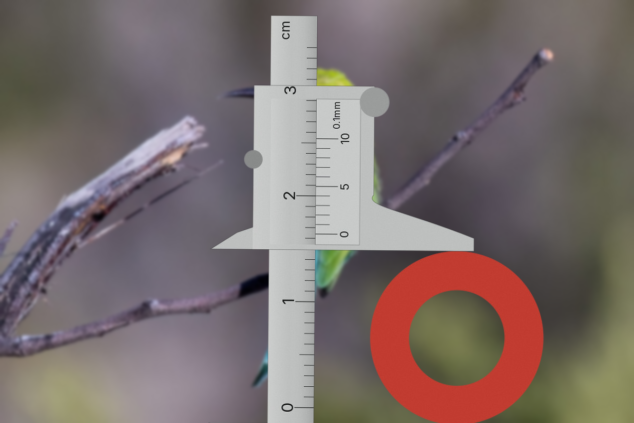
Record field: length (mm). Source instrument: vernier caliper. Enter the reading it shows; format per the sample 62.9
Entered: 16.4
